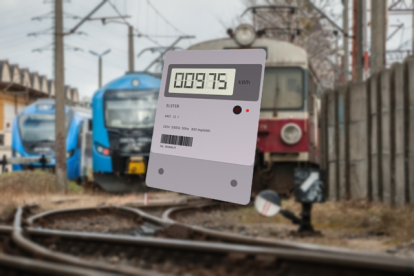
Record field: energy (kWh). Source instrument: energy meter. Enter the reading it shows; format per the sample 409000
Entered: 975
